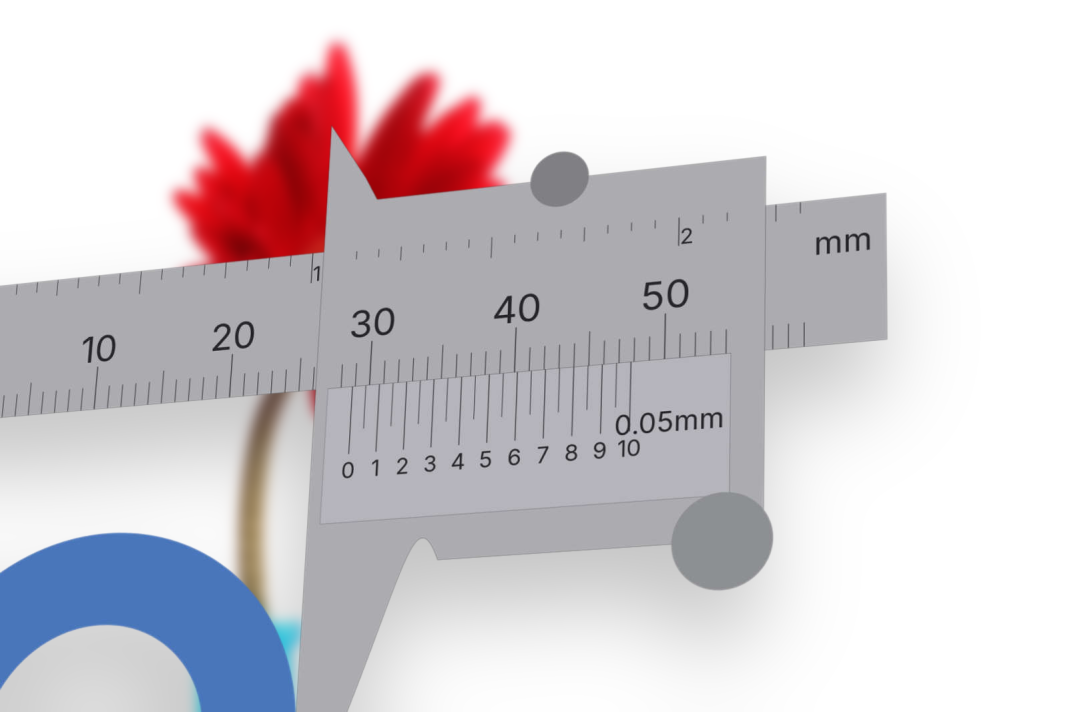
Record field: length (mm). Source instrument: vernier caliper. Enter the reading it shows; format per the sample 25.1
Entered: 28.8
